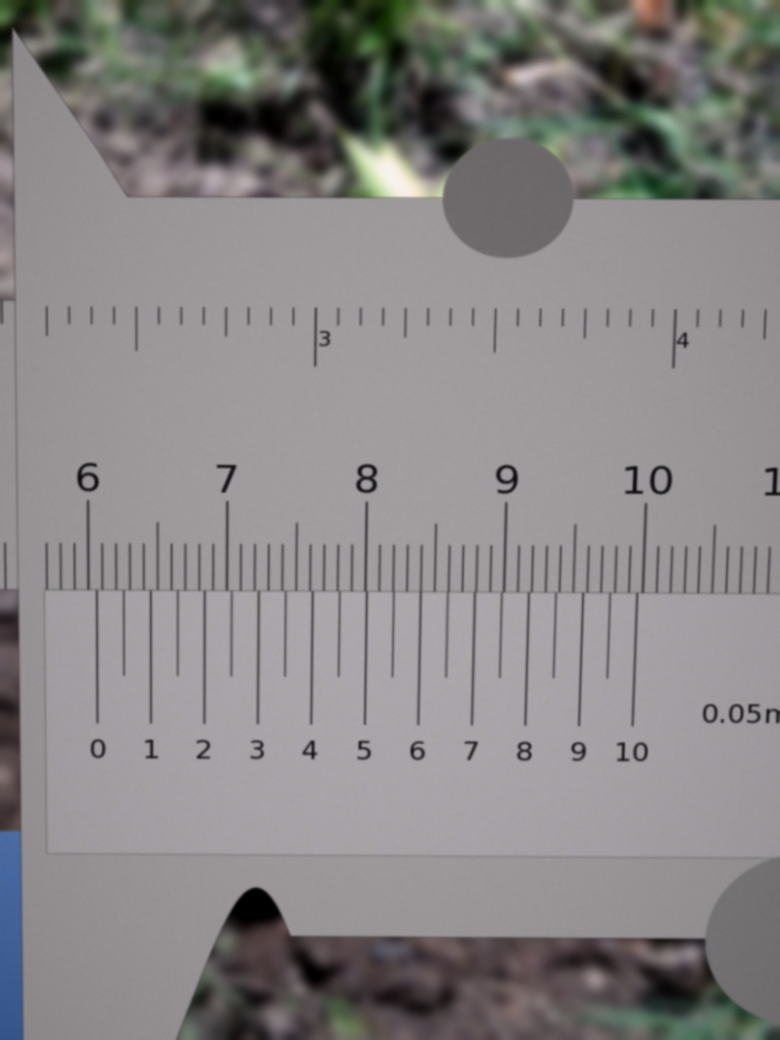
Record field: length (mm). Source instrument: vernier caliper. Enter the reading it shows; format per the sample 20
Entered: 60.6
